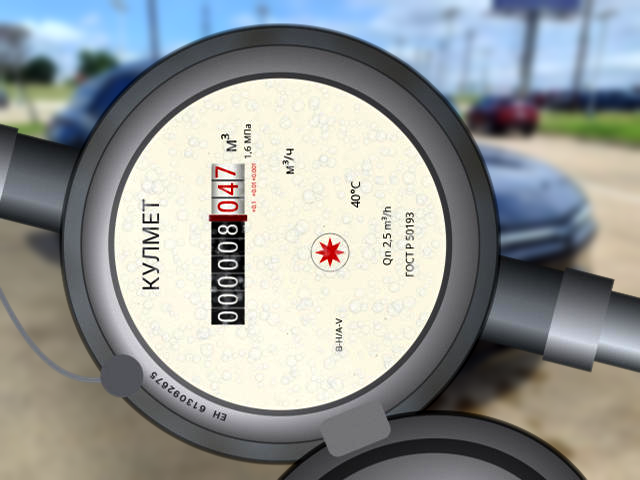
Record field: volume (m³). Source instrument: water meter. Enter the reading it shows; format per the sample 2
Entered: 8.047
